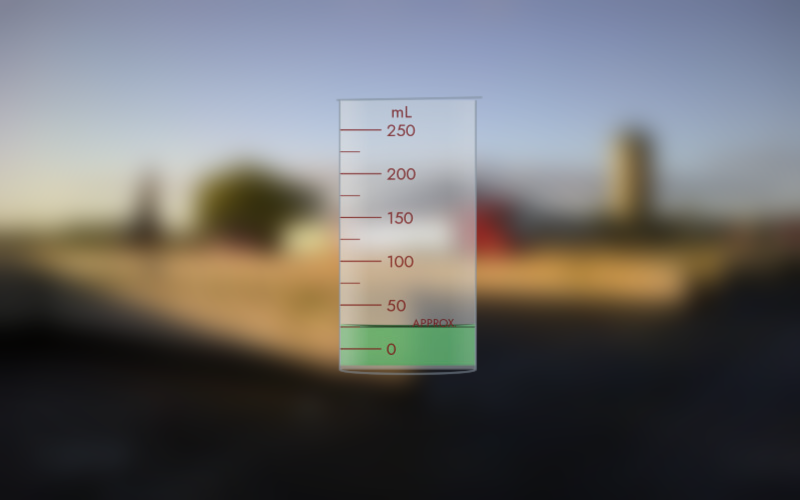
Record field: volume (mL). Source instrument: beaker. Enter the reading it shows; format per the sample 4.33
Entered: 25
